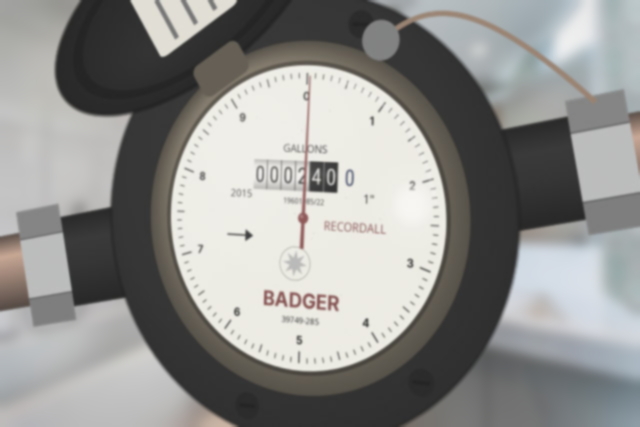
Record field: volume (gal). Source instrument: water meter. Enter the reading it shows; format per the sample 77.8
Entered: 2400.0
